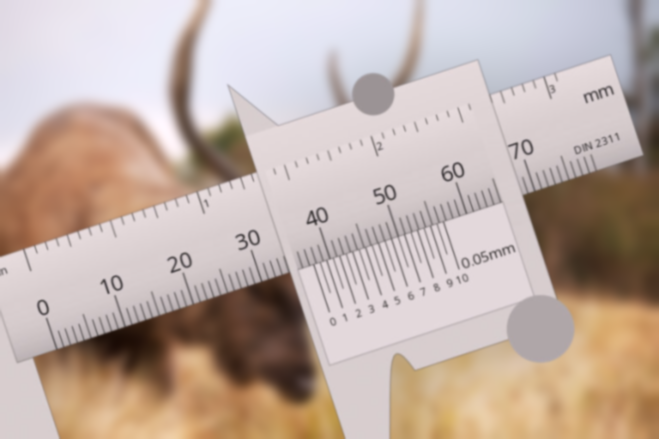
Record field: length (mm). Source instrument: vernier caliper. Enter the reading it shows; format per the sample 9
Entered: 37.6
